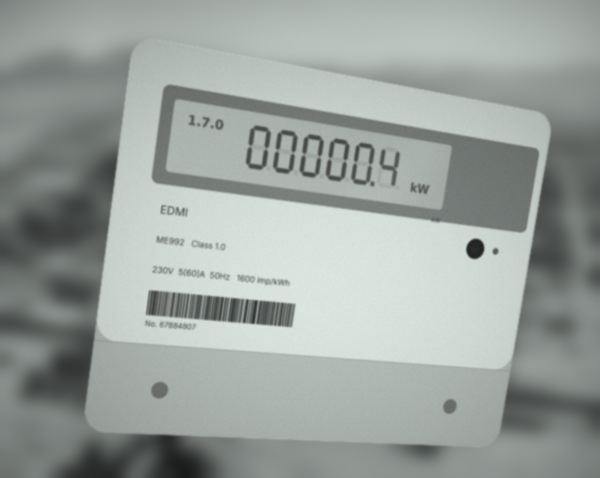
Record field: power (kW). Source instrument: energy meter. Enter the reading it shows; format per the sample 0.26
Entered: 0.4
